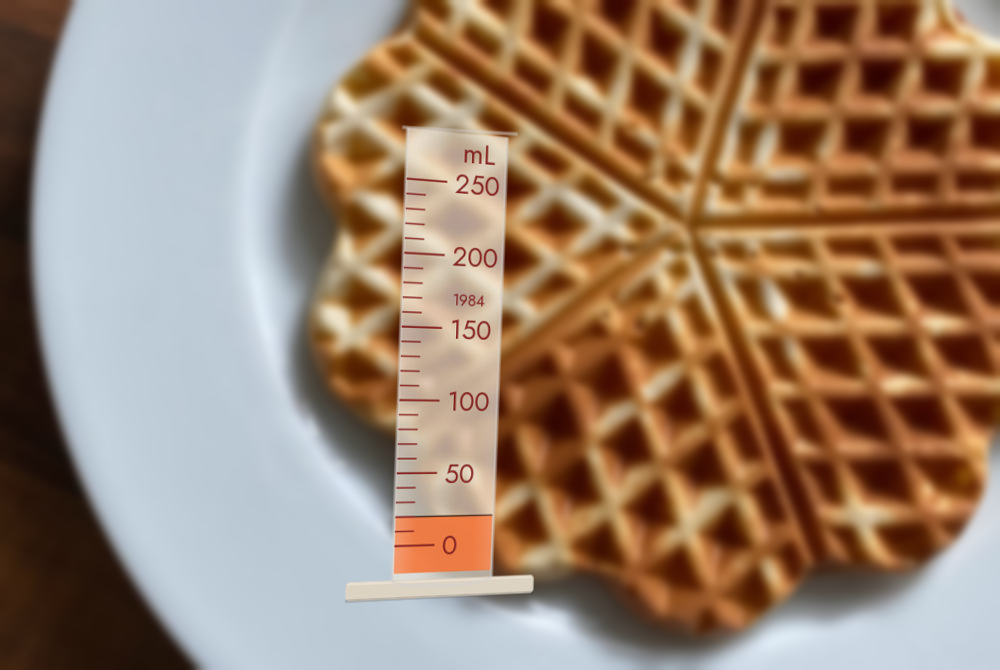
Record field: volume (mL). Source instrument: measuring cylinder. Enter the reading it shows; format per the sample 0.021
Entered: 20
